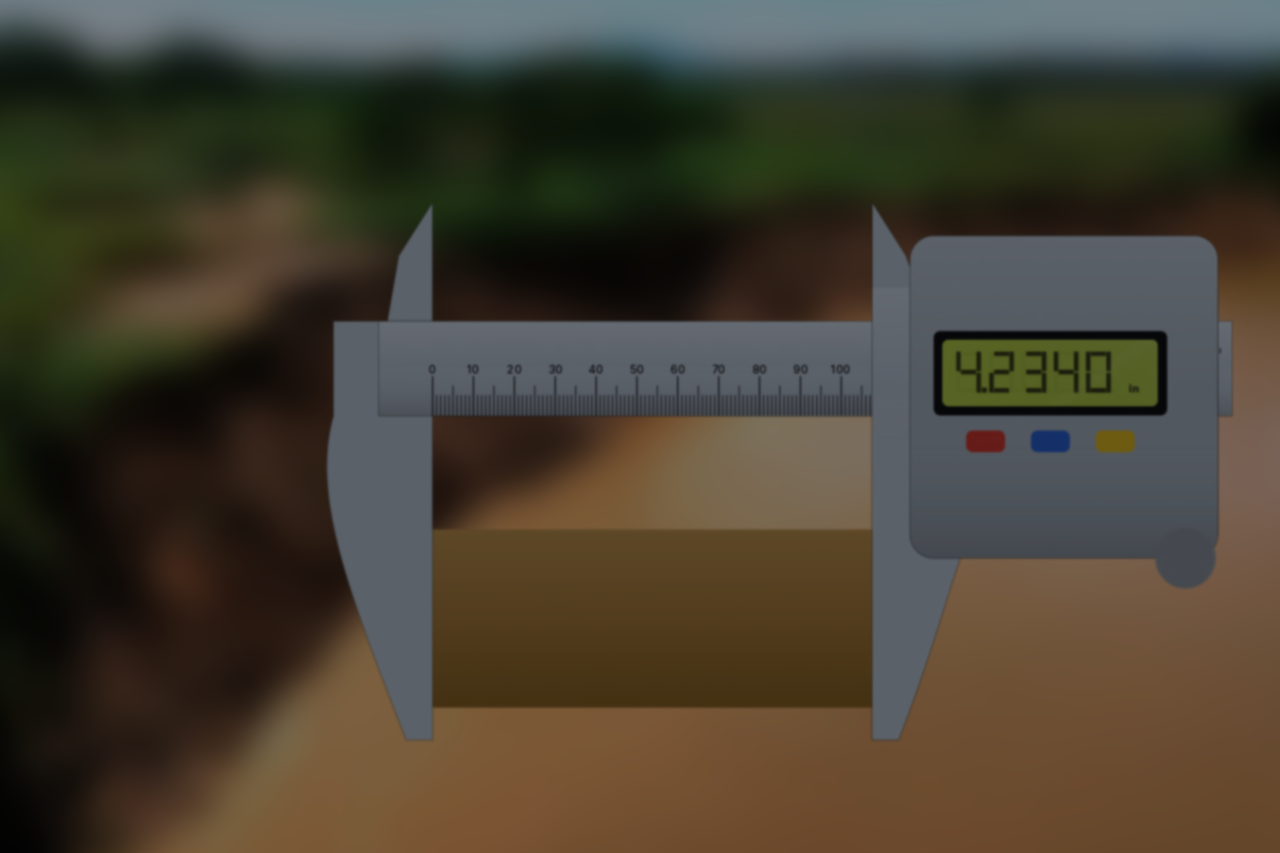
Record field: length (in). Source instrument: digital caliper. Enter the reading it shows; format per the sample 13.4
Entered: 4.2340
